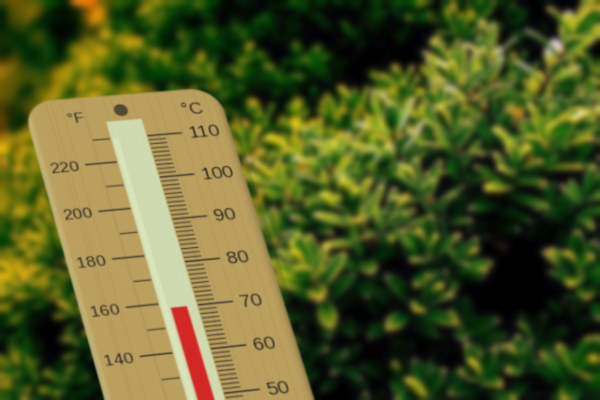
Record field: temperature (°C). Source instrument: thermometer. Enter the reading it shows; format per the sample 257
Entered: 70
